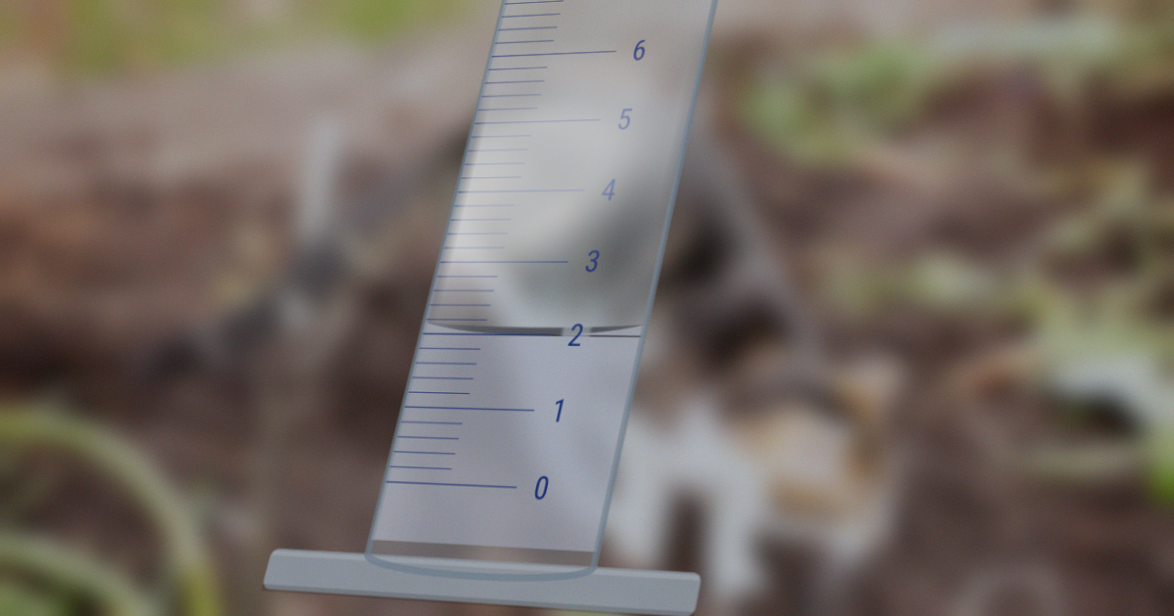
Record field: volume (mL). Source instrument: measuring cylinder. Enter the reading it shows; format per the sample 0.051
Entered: 2
